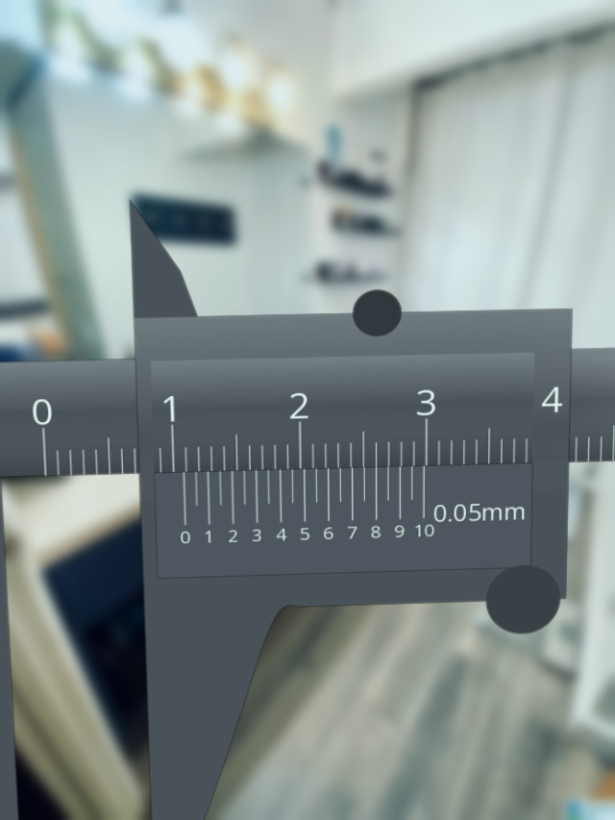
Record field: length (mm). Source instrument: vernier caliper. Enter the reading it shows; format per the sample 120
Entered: 10.8
